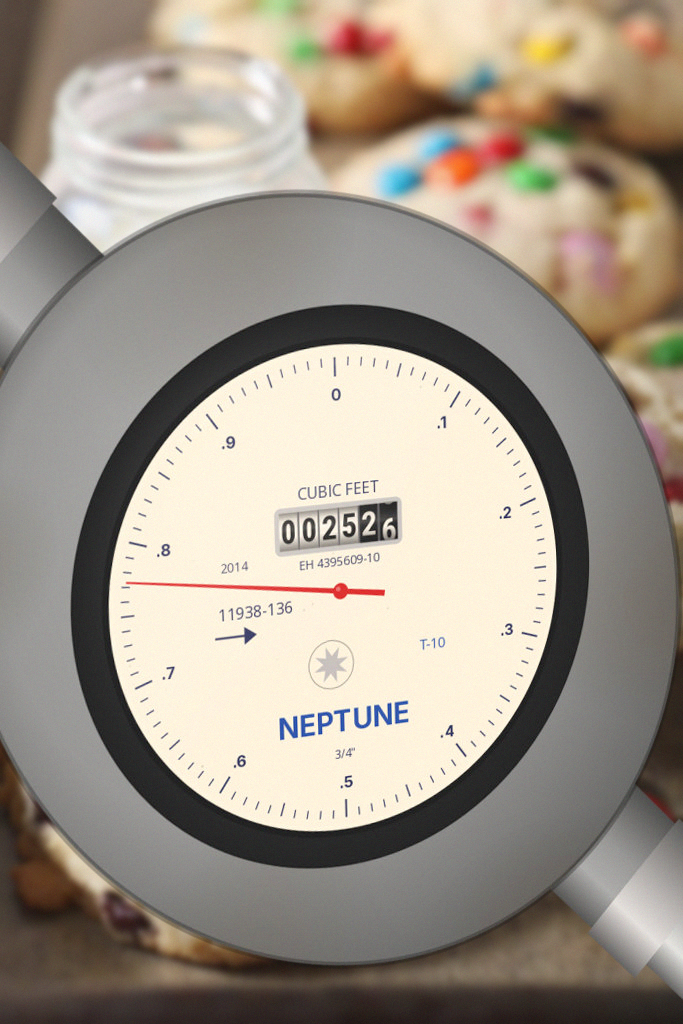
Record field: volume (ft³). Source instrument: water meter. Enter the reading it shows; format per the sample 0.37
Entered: 2525.77
